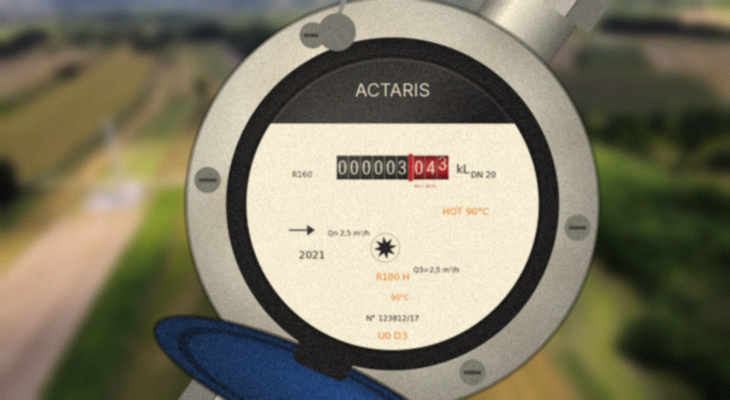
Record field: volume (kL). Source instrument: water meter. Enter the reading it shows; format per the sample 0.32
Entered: 3.043
